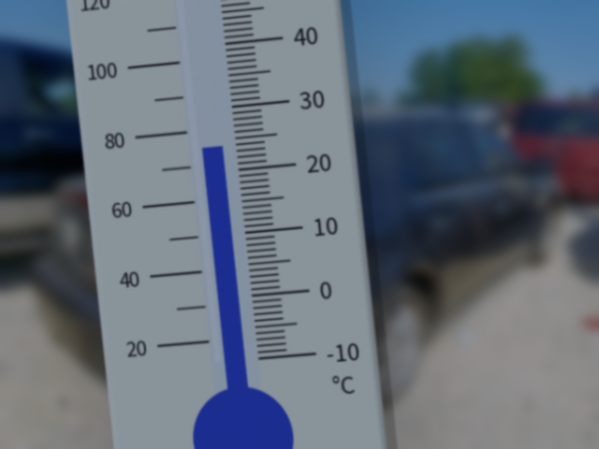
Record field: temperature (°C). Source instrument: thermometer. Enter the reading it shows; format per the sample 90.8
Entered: 24
